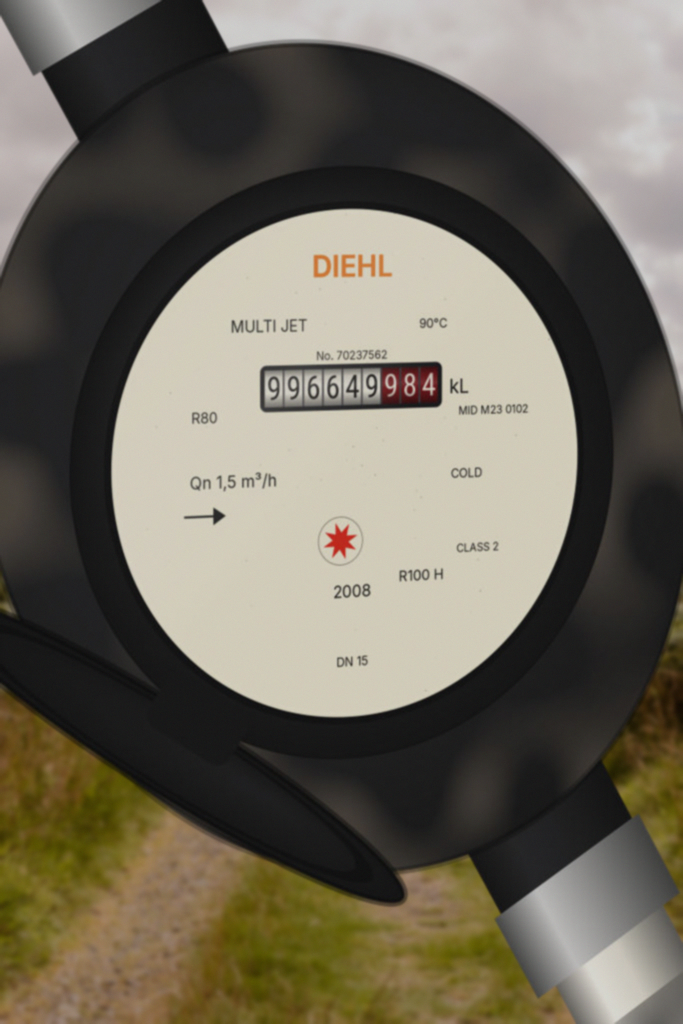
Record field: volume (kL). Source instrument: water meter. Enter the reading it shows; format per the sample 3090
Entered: 996649.984
